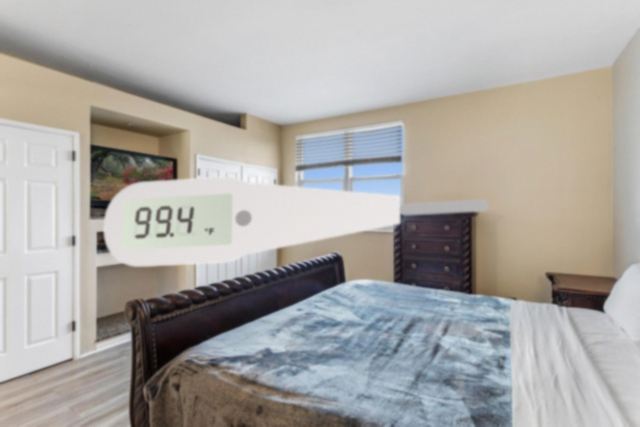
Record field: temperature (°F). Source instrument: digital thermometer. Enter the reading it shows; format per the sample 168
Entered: 99.4
